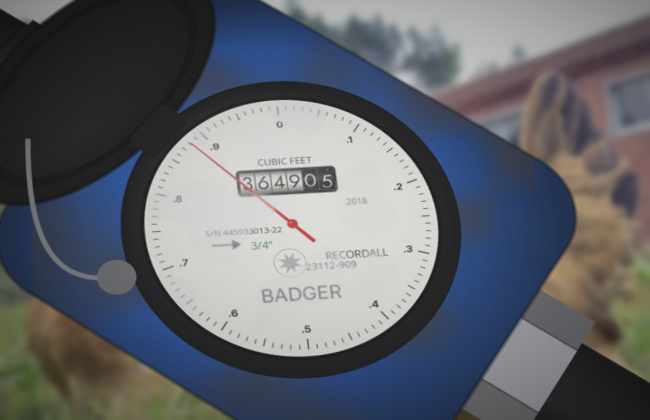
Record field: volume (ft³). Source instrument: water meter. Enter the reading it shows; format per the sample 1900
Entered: 364904.88
